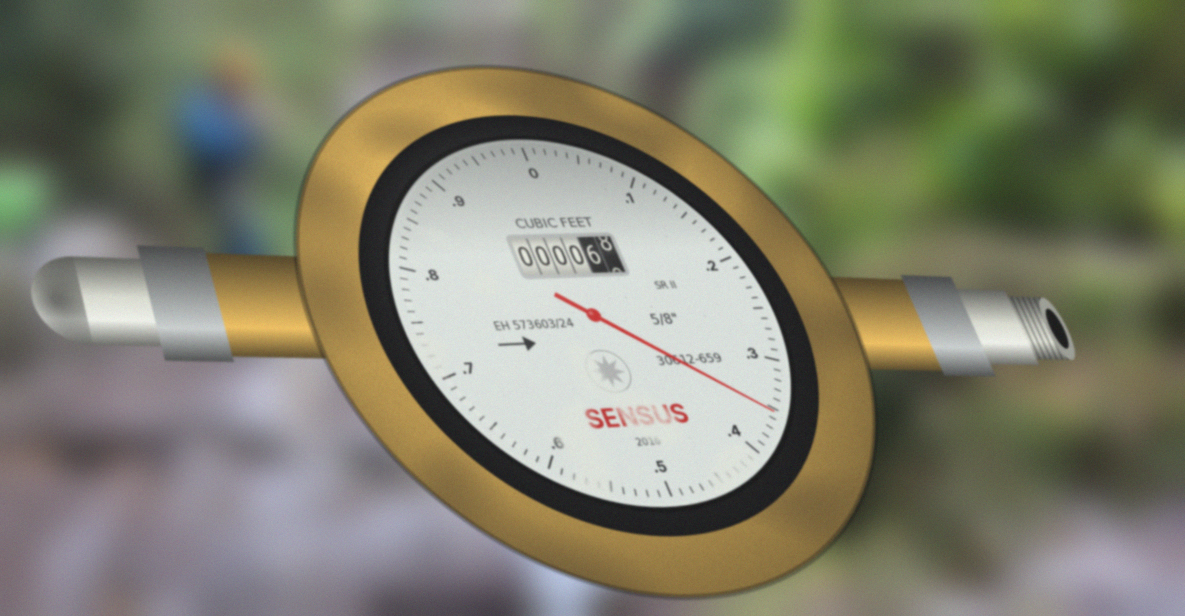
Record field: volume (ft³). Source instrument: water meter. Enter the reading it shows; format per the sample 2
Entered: 68.35
